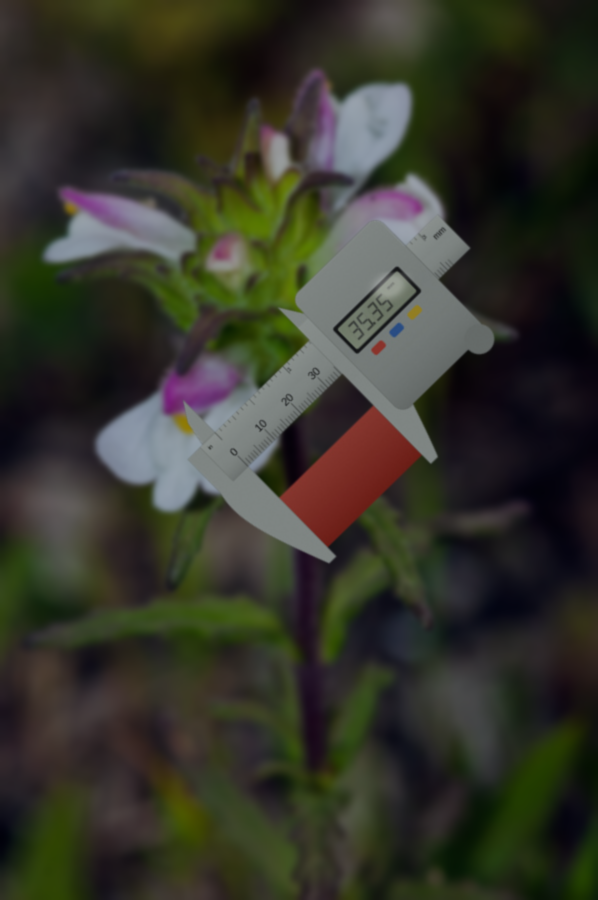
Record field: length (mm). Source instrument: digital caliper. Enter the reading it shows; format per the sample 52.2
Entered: 35.35
